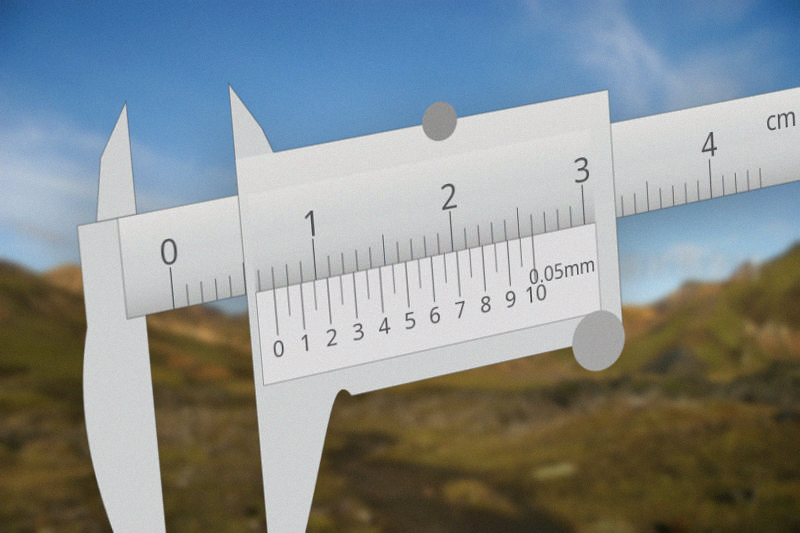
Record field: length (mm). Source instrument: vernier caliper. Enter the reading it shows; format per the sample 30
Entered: 7.0
